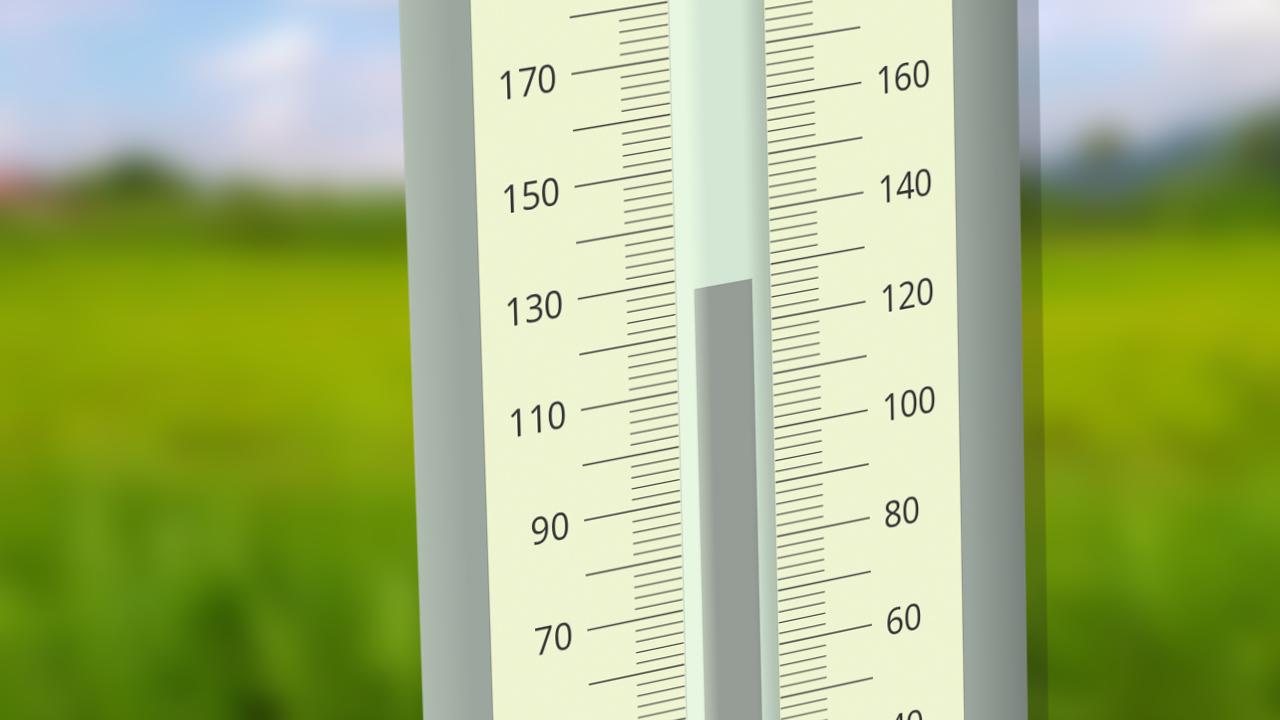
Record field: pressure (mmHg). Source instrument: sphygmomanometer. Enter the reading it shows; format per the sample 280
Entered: 128
